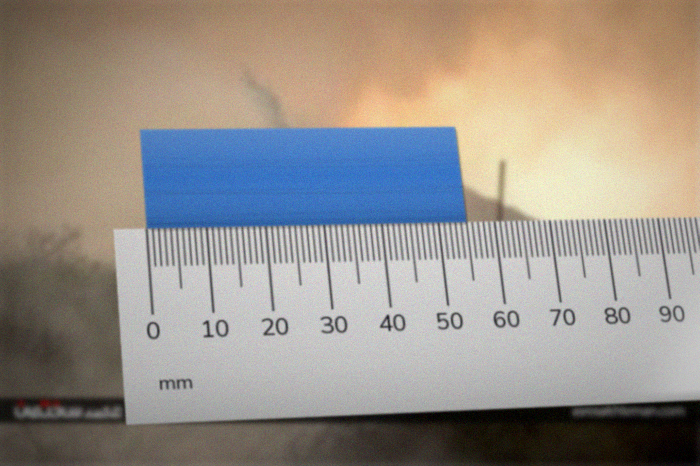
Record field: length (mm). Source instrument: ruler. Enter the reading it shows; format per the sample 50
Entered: 55
